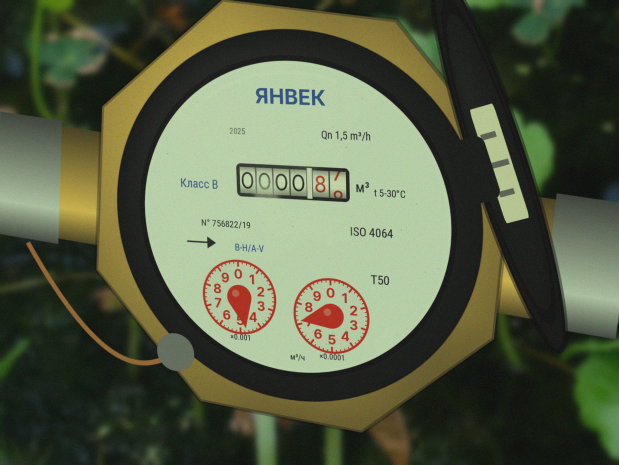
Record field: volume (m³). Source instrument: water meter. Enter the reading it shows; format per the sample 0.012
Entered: 0.8747
